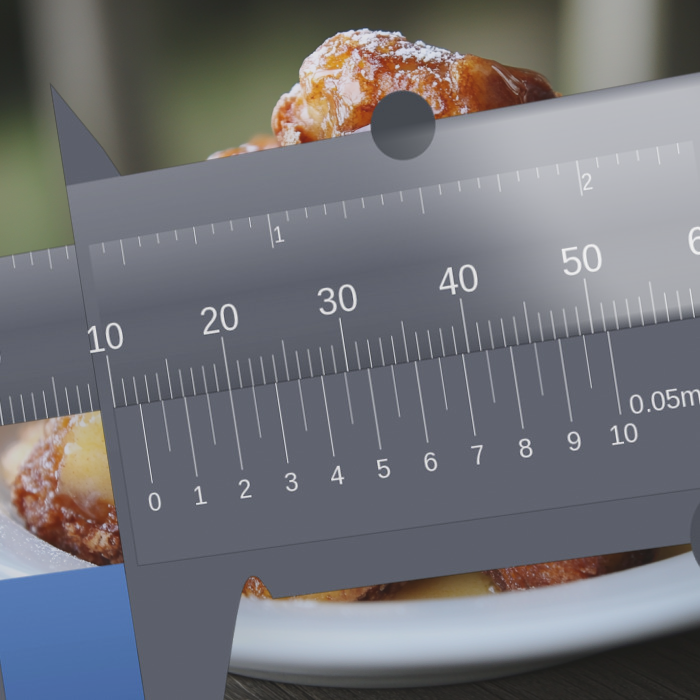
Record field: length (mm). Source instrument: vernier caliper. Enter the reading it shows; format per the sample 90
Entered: 12.2
